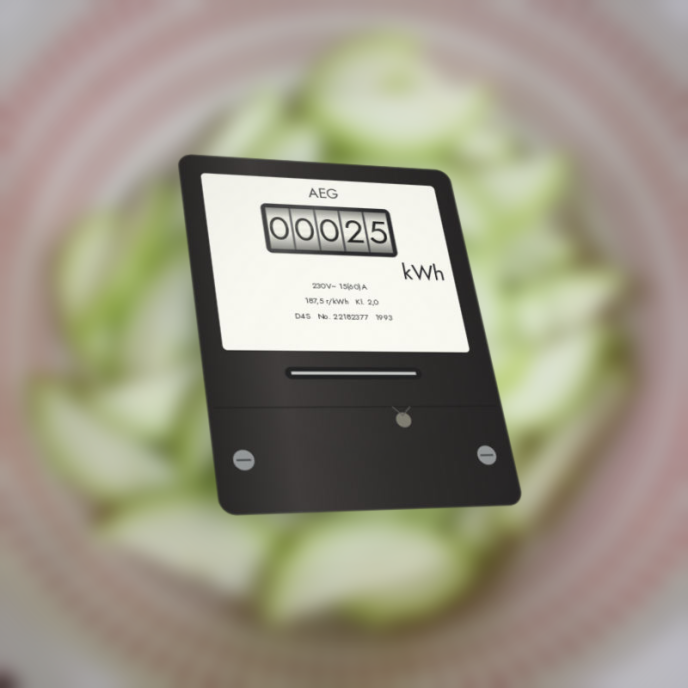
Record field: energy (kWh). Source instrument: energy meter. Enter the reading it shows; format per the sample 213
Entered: 25
